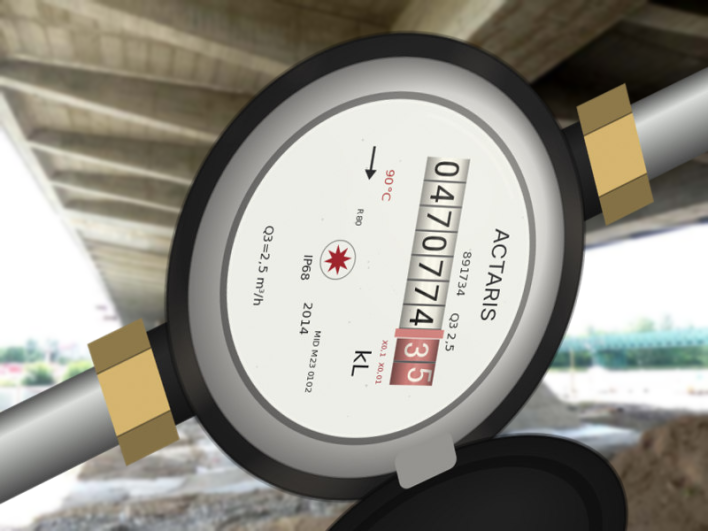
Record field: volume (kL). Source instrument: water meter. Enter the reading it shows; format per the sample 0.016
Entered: 470774.35
